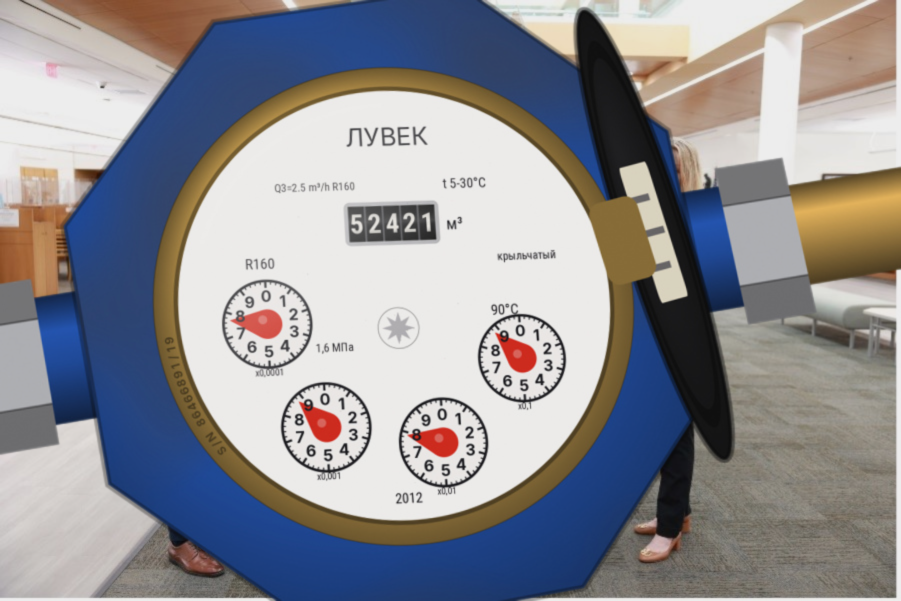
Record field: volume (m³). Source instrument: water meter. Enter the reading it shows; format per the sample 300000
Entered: 52421.8787
